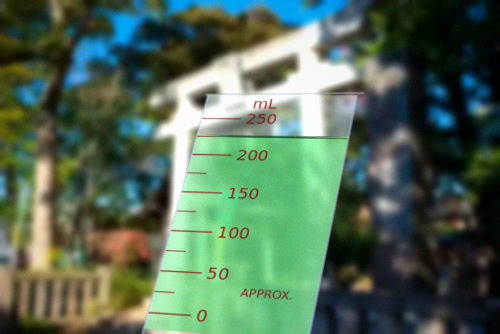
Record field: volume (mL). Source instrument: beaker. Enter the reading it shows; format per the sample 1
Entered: 225
